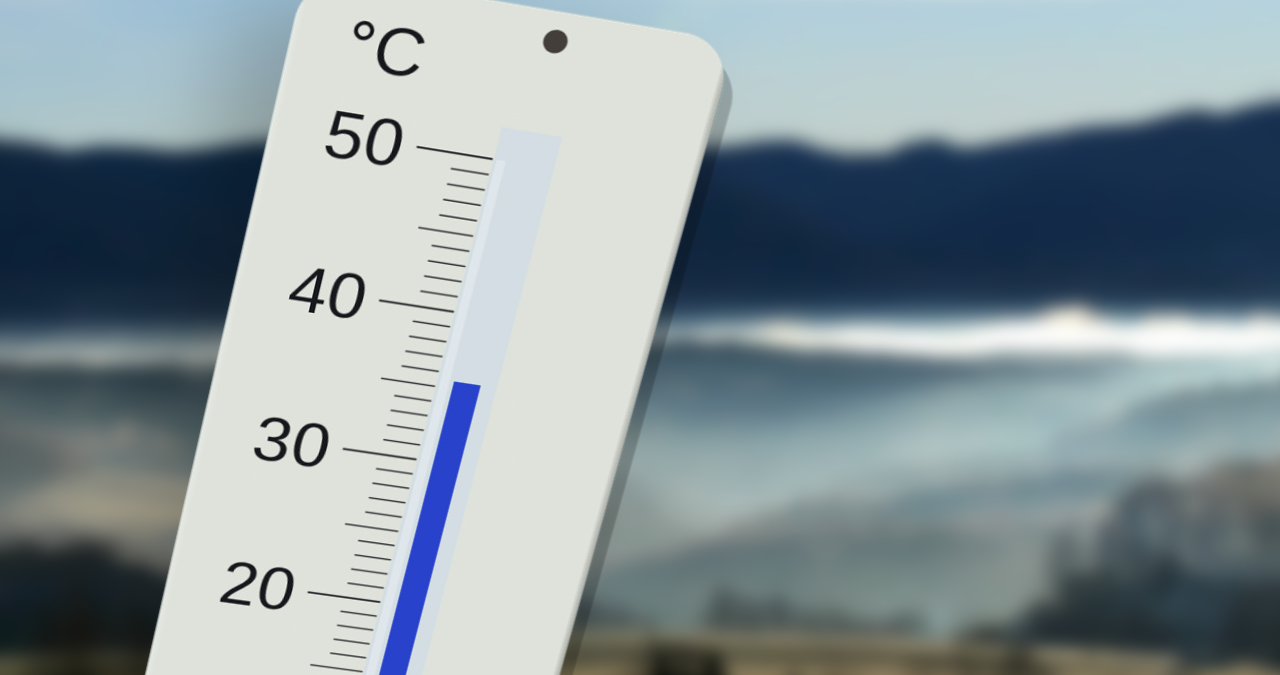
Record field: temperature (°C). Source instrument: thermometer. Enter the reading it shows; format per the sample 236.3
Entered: 35.5
